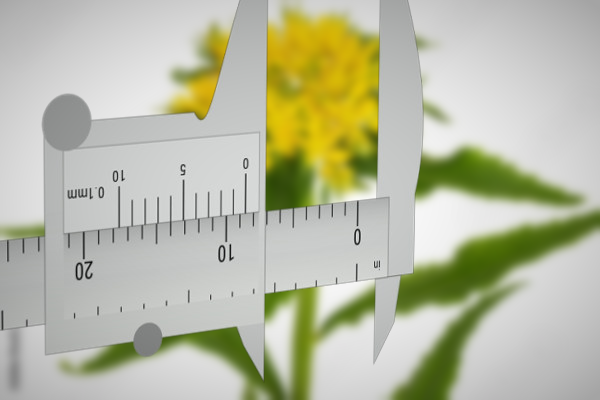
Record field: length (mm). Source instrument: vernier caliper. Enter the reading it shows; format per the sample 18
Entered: 8.6
